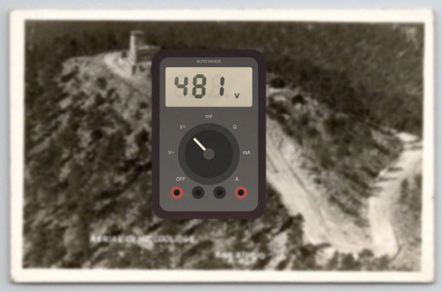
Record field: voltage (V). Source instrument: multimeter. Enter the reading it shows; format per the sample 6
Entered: 481
